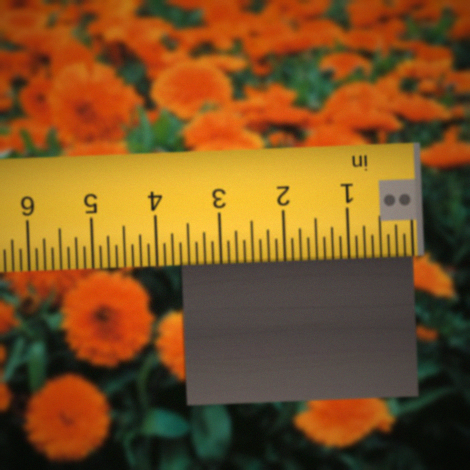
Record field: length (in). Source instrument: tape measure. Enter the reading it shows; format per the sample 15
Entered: 3.625
